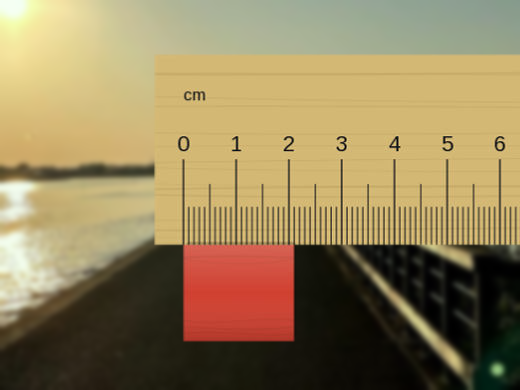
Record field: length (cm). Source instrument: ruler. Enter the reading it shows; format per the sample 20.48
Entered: 2.1
